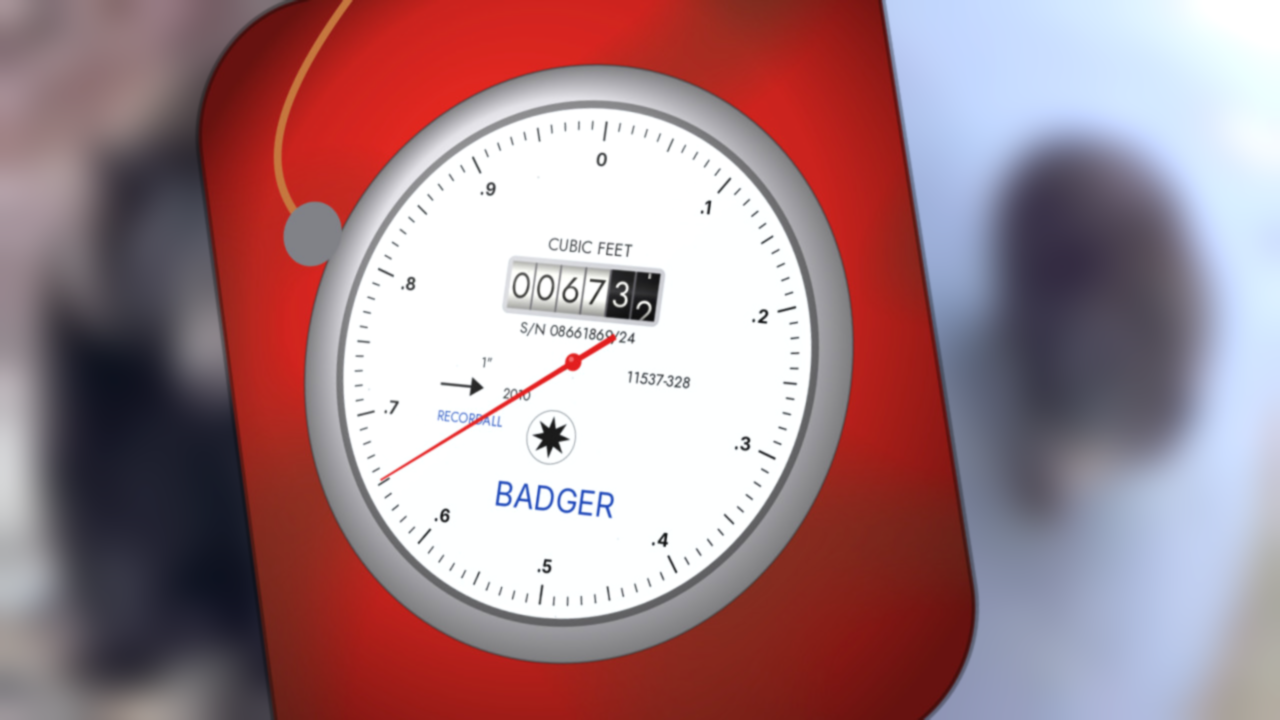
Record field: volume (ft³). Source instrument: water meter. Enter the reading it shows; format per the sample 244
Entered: 6731.65
